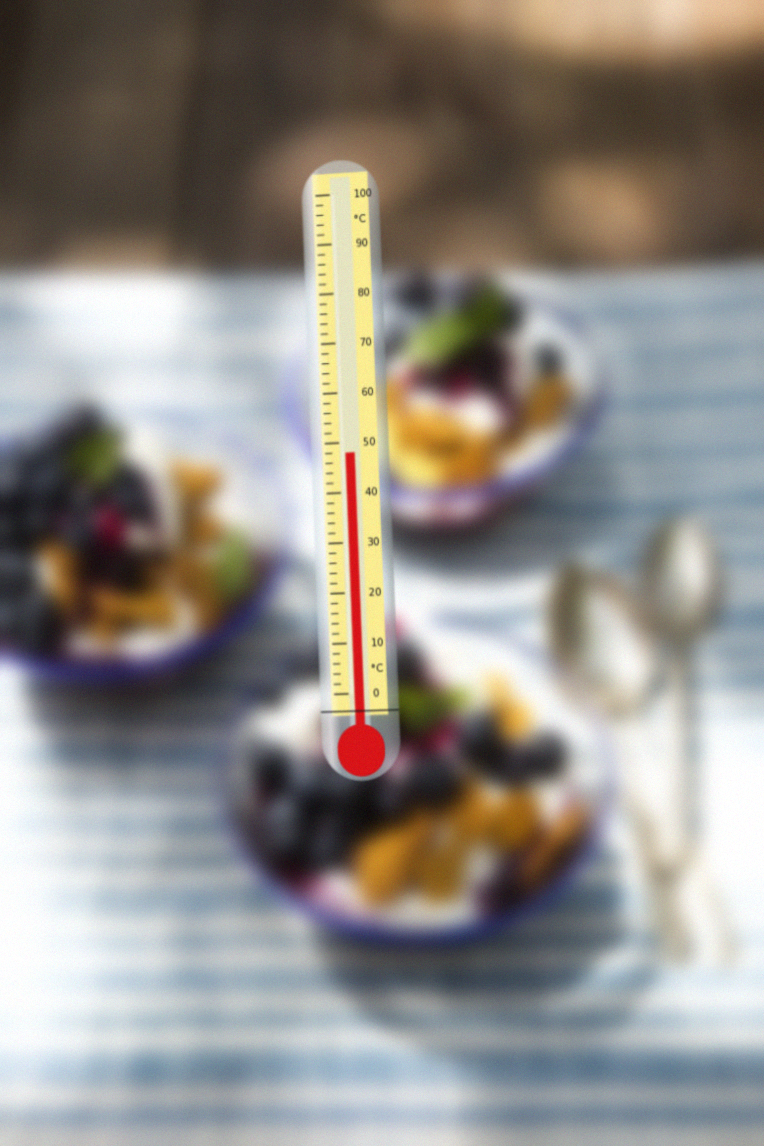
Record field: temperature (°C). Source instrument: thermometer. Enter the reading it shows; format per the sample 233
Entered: 48
